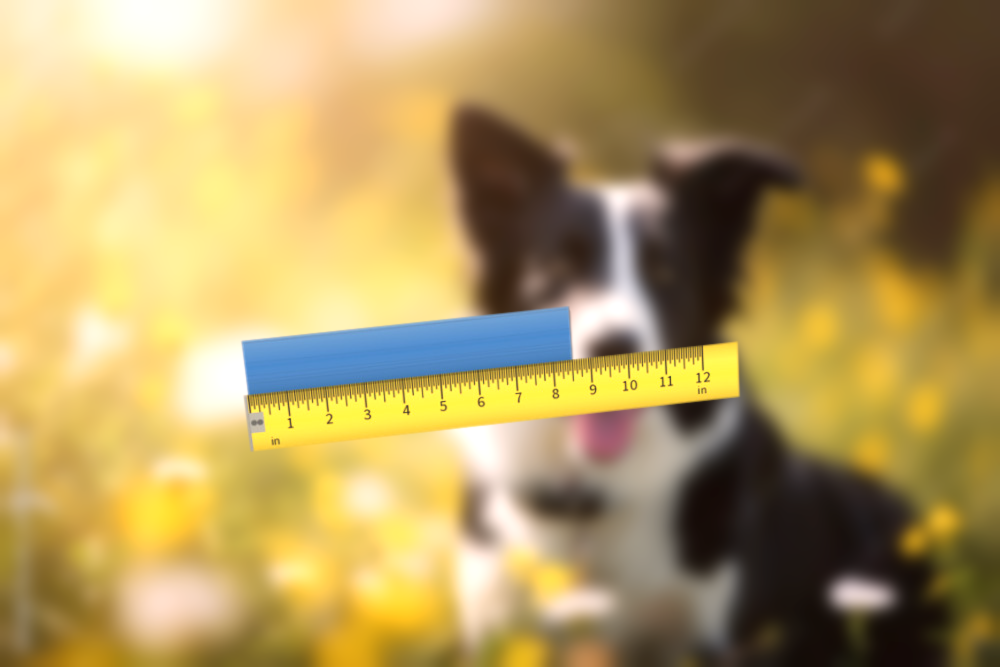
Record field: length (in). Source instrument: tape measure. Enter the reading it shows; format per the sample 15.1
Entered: 8.5
